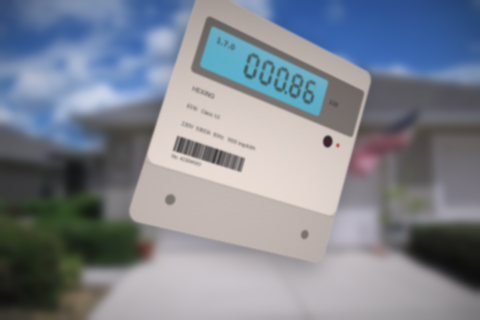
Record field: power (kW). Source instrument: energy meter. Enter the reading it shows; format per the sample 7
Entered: 0.86
